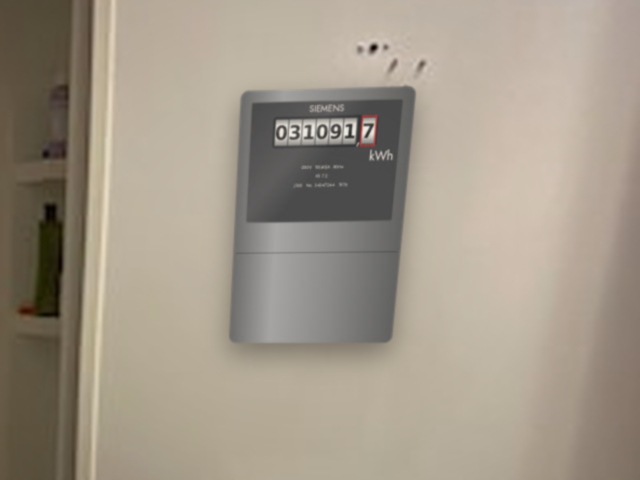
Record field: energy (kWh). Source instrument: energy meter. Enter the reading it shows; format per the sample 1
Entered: 31091.7
